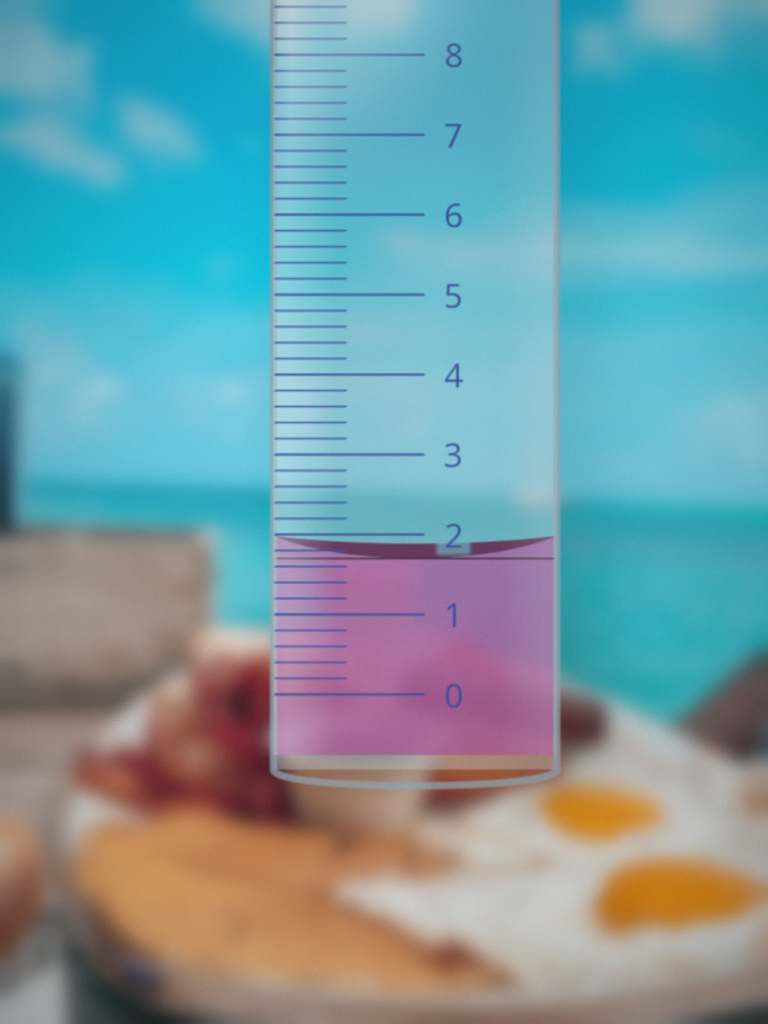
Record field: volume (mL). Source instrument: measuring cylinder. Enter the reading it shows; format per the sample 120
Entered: 1.7
